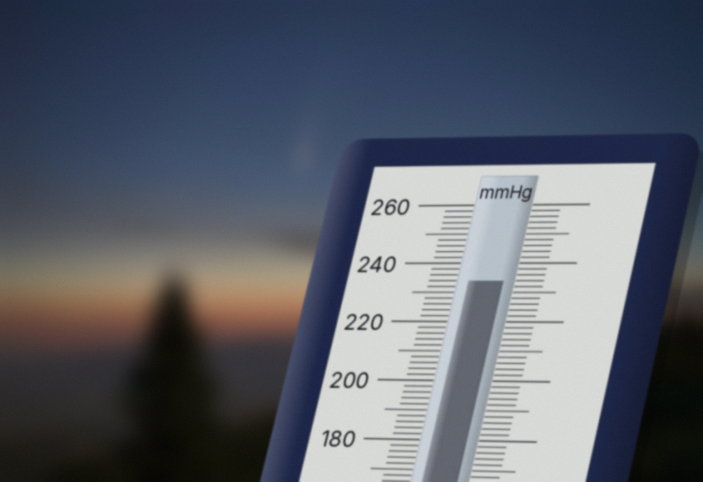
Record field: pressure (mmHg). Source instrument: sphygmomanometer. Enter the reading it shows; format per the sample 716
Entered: 234
